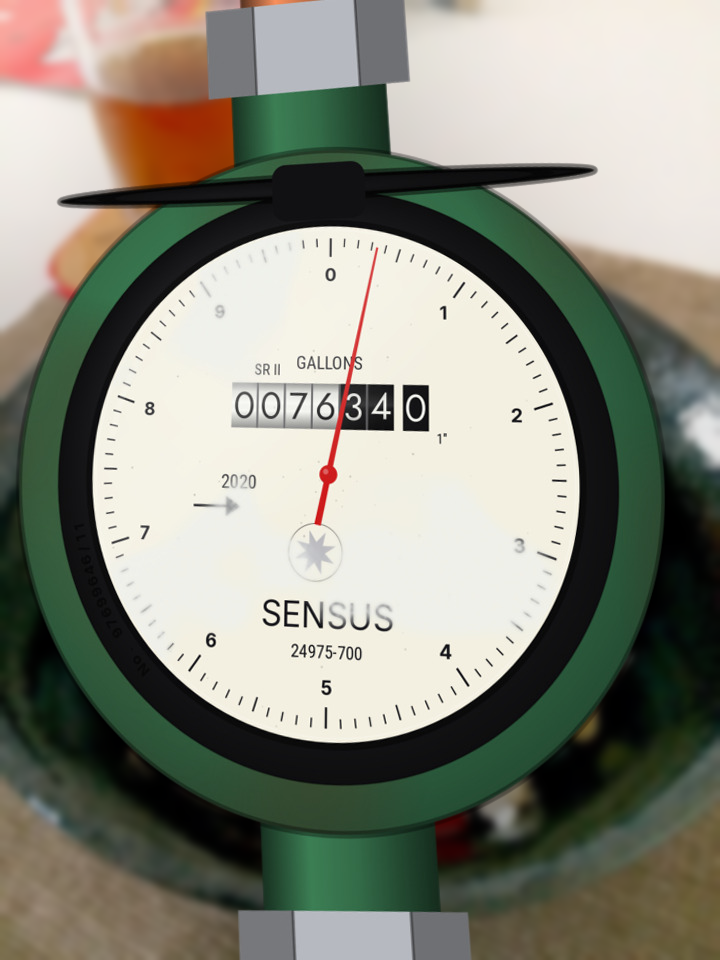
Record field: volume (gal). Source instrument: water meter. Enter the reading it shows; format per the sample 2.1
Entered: 76340.3
